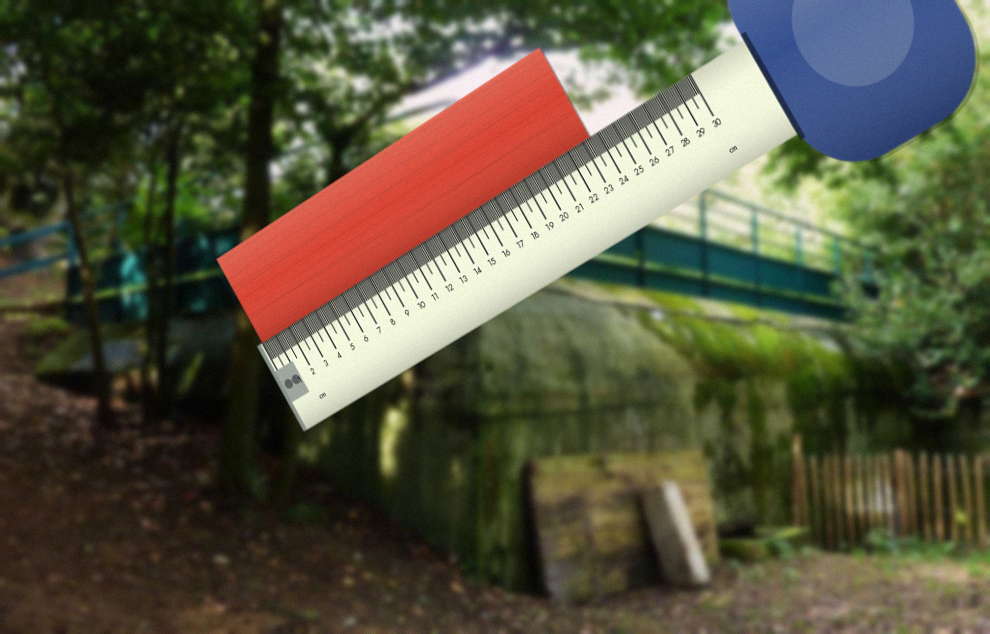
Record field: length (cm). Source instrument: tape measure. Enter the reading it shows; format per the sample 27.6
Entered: 23.5
